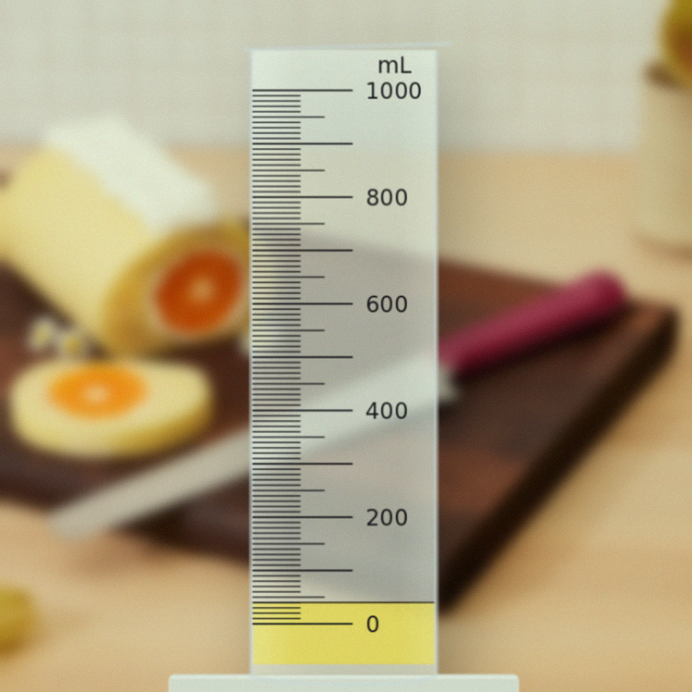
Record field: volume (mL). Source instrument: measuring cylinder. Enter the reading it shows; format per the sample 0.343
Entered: 40
